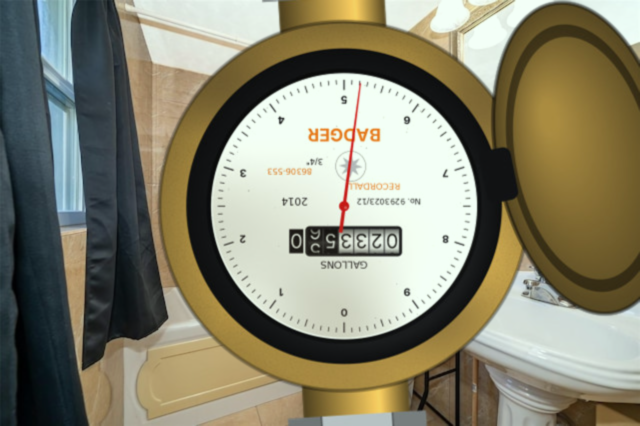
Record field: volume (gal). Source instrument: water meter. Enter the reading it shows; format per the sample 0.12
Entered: 233555.2
